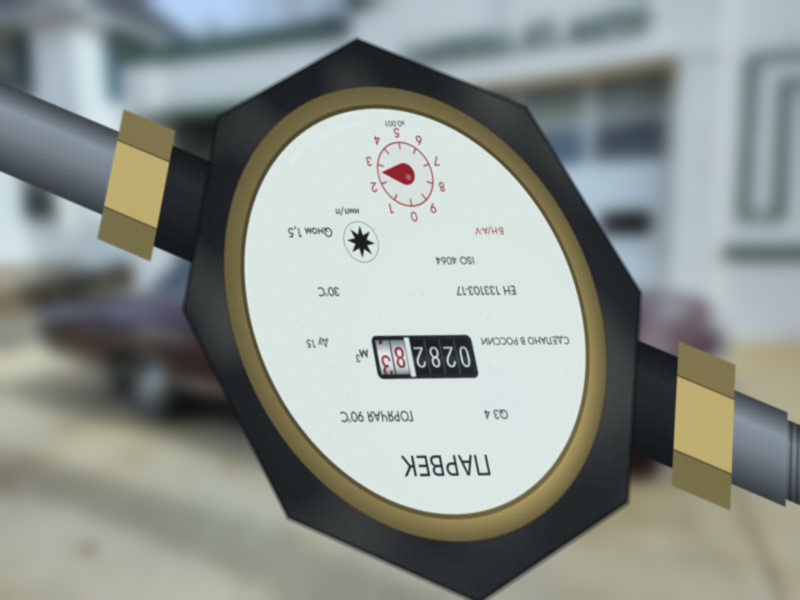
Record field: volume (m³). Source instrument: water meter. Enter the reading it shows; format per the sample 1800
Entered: 282.832
